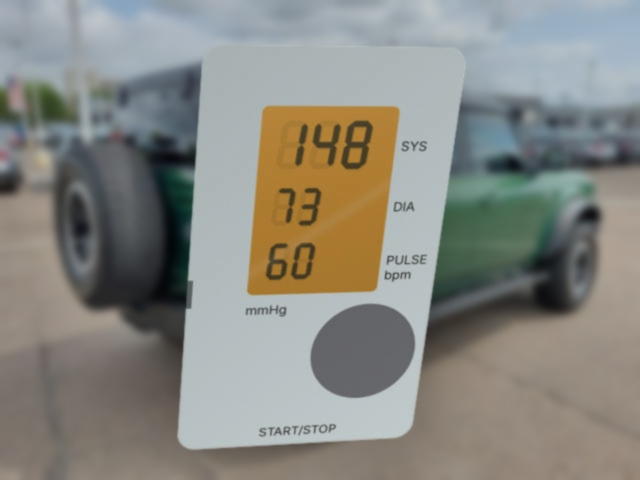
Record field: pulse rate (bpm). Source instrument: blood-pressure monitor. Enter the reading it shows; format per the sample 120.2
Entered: 60
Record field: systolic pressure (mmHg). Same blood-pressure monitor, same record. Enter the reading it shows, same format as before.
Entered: 148
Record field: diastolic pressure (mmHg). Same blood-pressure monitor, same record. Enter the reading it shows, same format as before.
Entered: 73
